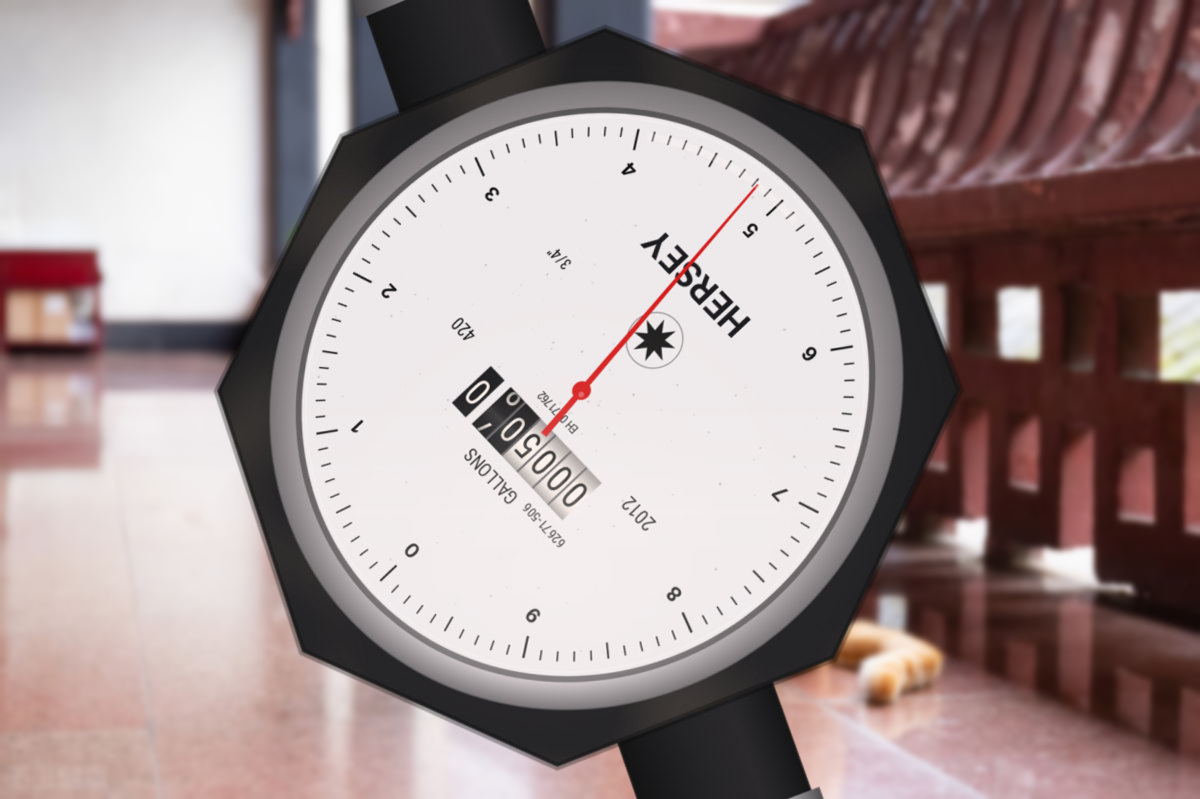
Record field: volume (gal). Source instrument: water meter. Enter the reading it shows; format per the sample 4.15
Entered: 5074.8
